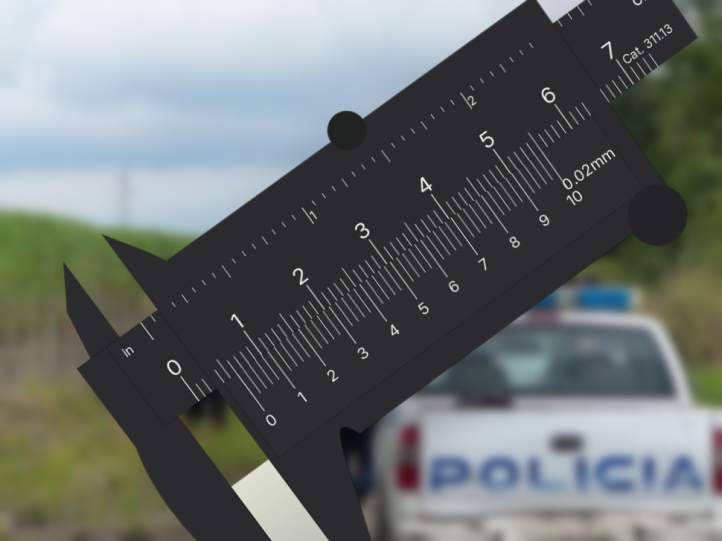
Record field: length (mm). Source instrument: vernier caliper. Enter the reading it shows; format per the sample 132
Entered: 6.0
